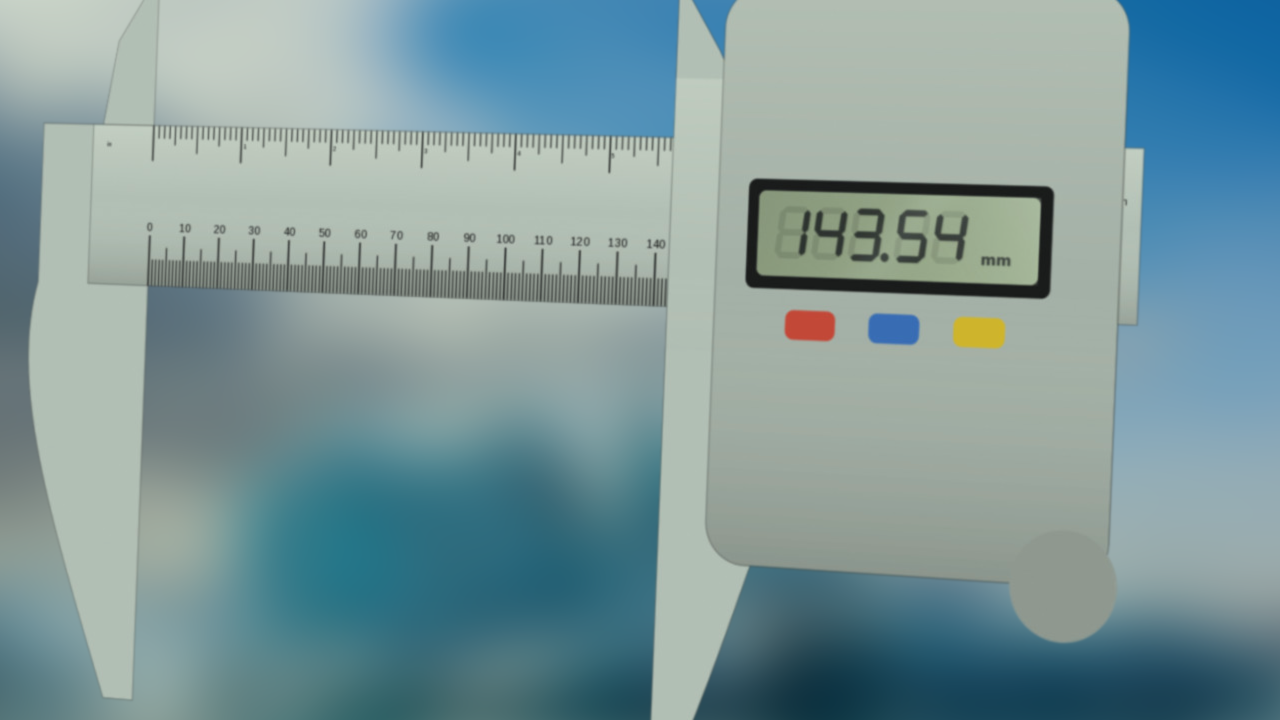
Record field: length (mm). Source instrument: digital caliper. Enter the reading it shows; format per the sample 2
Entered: 143.54
